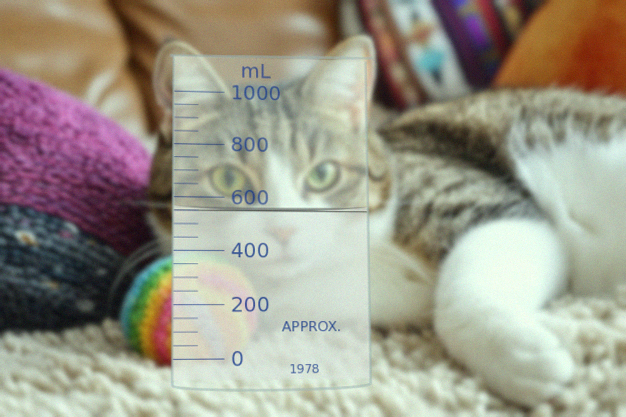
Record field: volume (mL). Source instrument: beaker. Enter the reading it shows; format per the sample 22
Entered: 550
